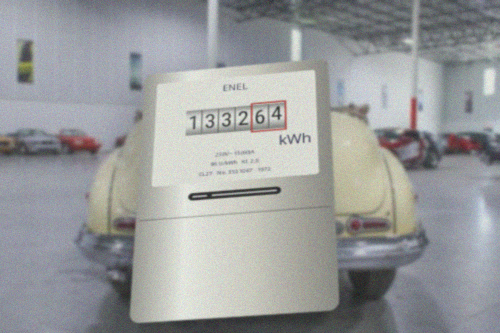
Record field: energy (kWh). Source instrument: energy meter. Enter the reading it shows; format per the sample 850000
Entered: 1332.64
